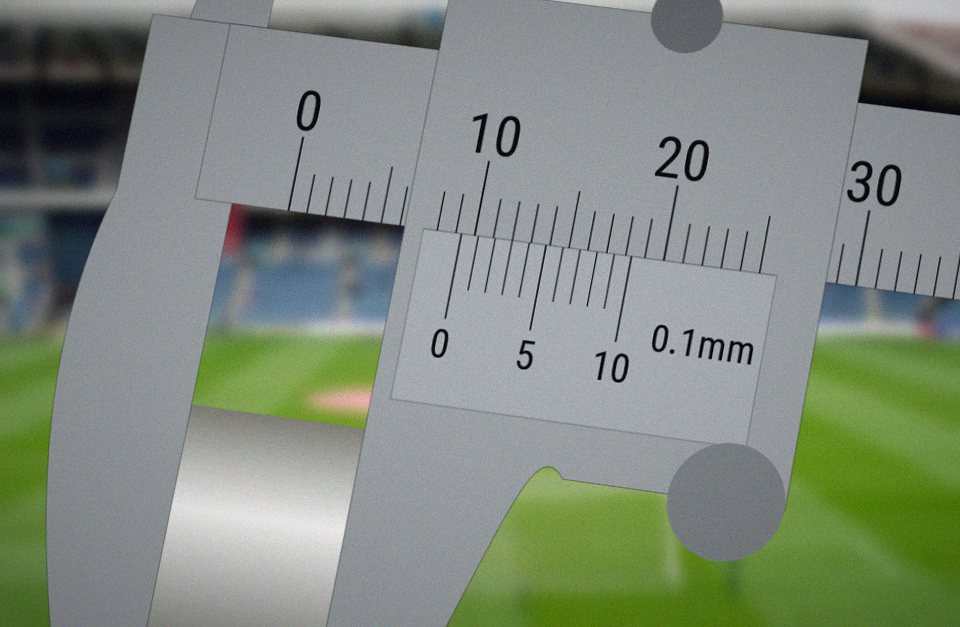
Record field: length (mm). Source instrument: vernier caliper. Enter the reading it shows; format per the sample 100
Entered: 9.3
